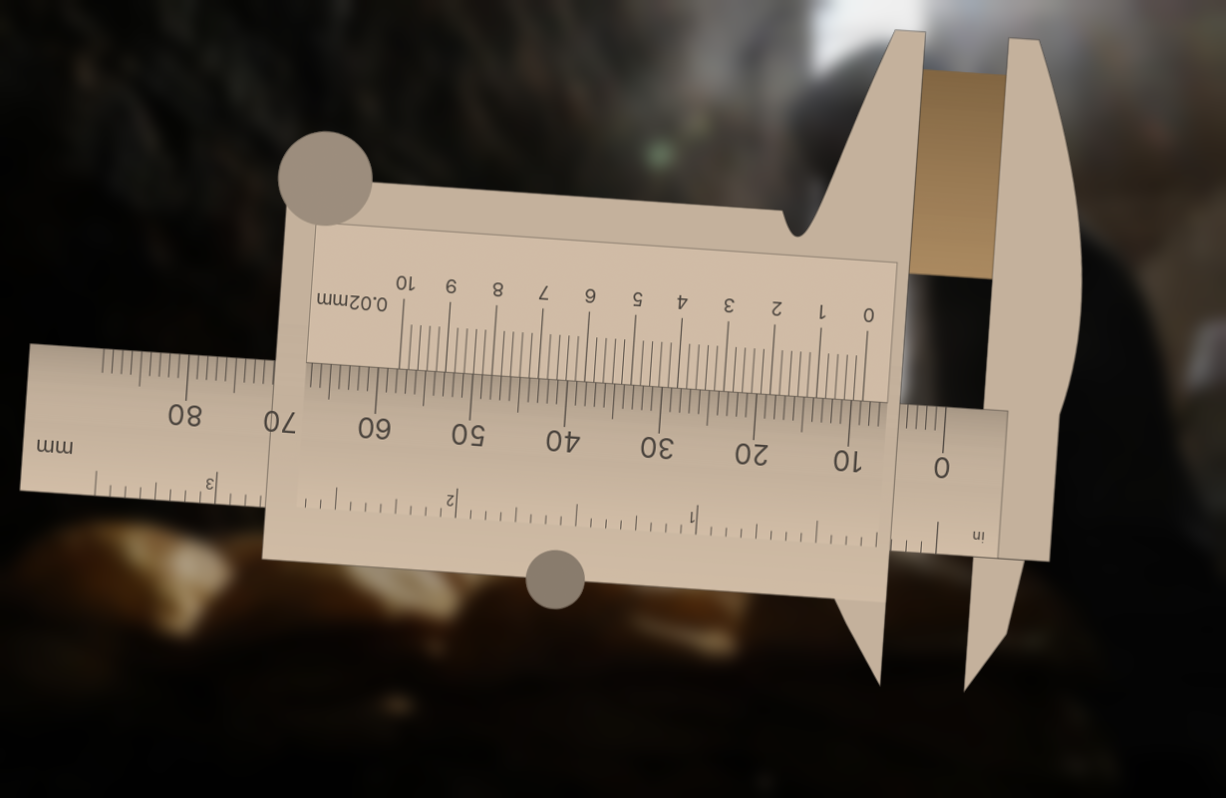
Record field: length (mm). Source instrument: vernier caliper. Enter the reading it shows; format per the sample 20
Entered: 8.8
